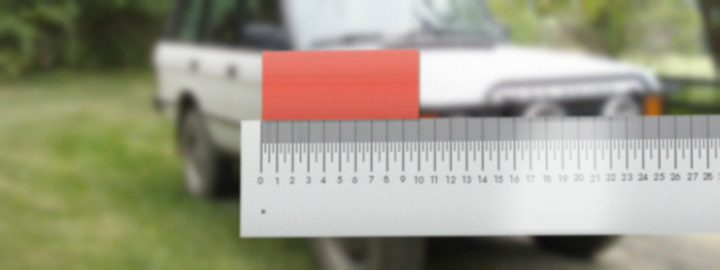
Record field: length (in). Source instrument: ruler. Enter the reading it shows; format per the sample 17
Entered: 10
